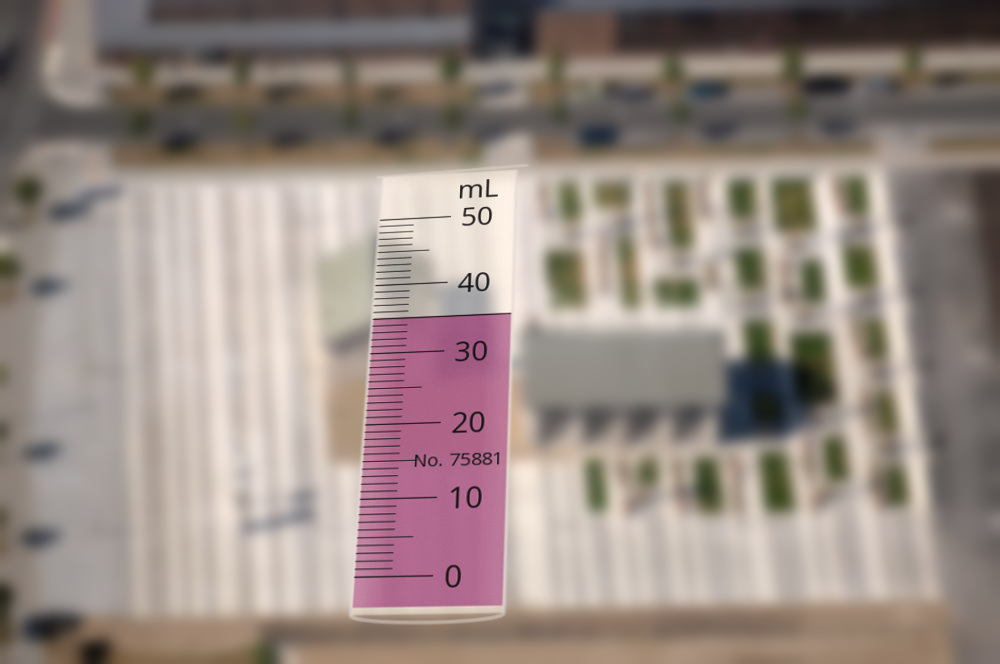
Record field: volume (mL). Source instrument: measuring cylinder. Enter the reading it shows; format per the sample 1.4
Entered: 35
